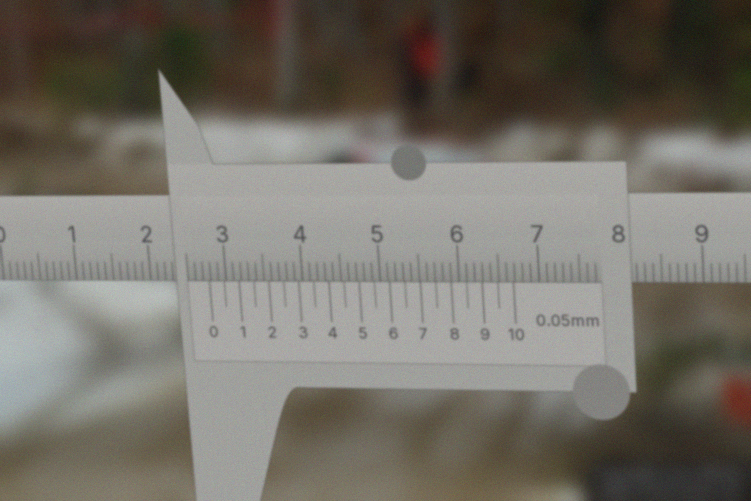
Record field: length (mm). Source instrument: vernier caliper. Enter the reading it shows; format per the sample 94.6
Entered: 27.8
